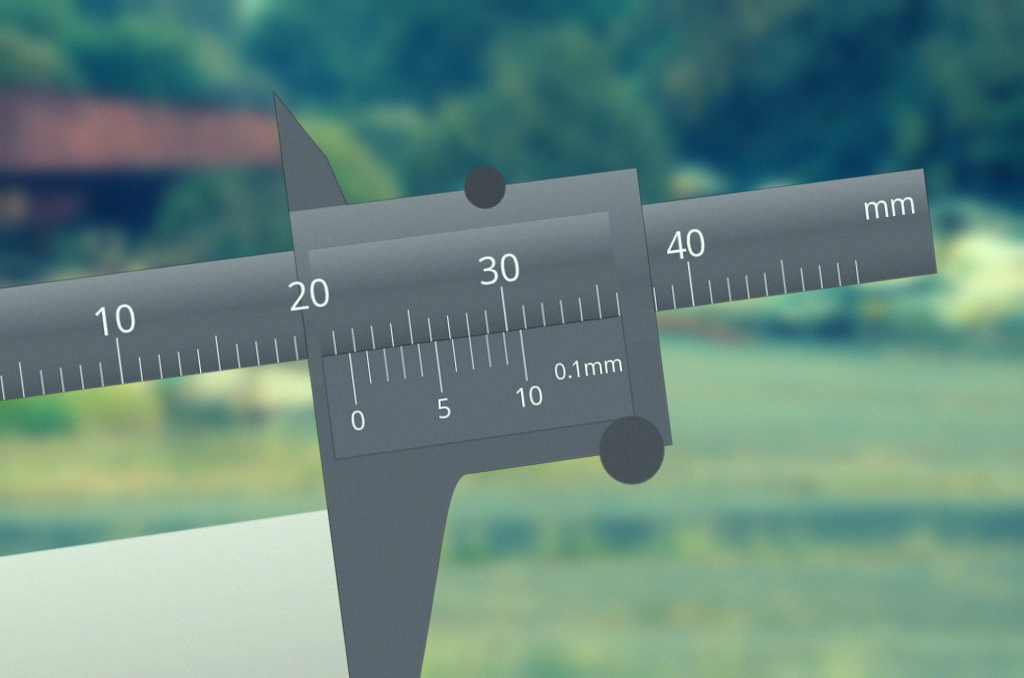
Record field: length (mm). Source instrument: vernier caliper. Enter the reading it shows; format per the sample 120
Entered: 21.7
